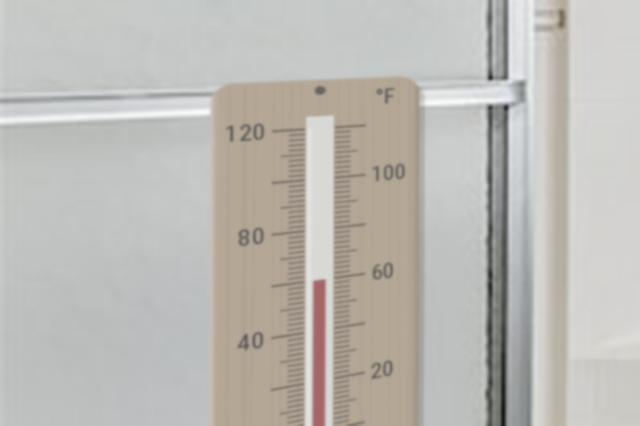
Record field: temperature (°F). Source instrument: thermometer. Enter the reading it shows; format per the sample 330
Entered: 60
